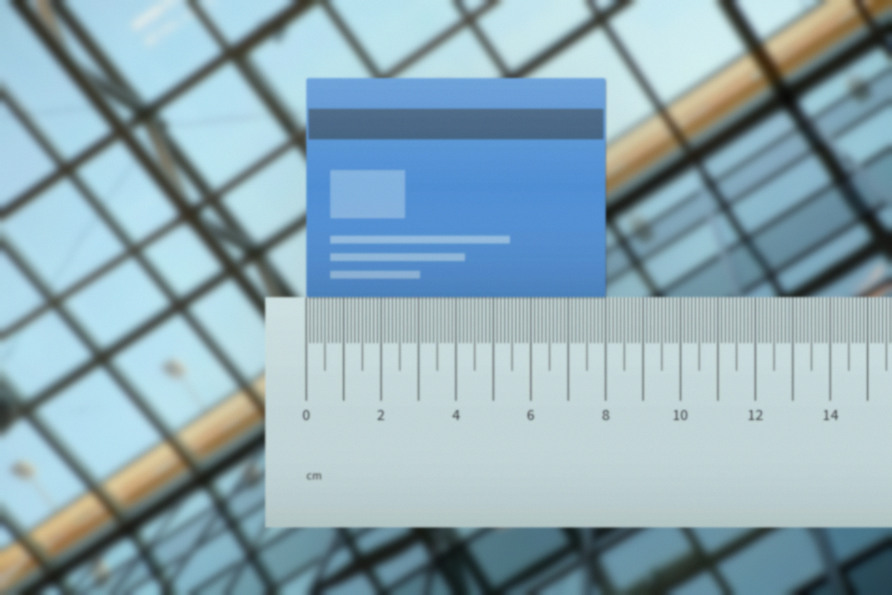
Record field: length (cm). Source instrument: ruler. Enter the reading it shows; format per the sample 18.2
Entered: 8
